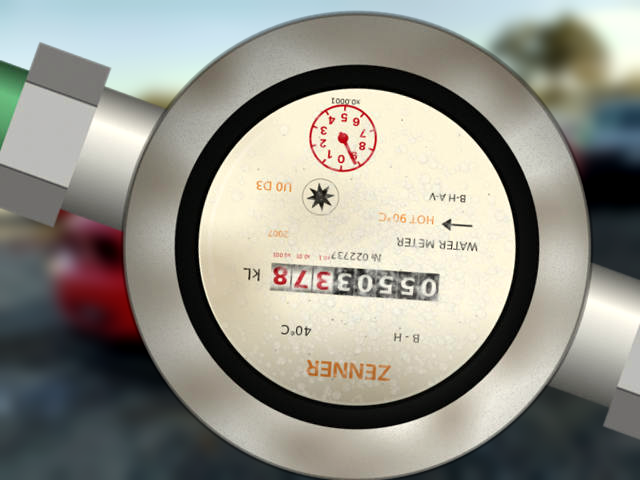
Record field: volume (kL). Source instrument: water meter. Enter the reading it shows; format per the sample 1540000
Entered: 5503.3779
